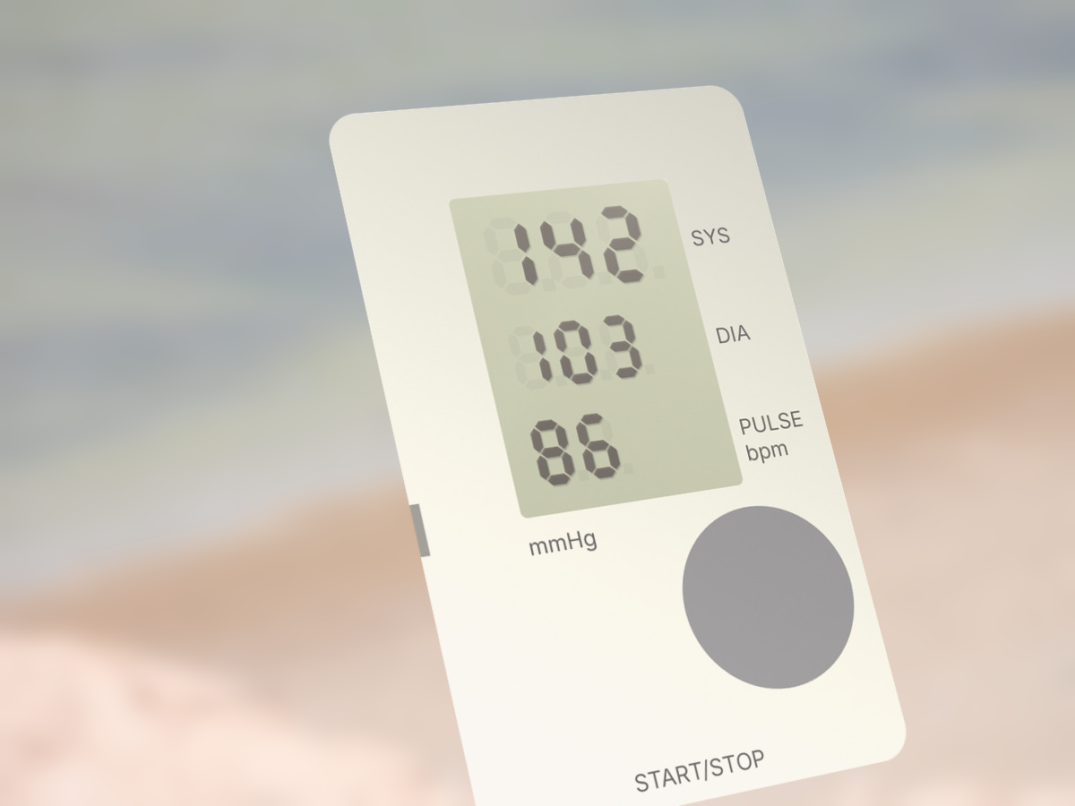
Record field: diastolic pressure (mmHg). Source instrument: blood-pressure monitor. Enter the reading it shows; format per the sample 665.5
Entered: 103
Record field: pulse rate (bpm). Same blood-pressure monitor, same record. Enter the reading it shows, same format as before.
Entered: 86
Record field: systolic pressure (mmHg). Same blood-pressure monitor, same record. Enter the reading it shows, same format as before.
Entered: 142
